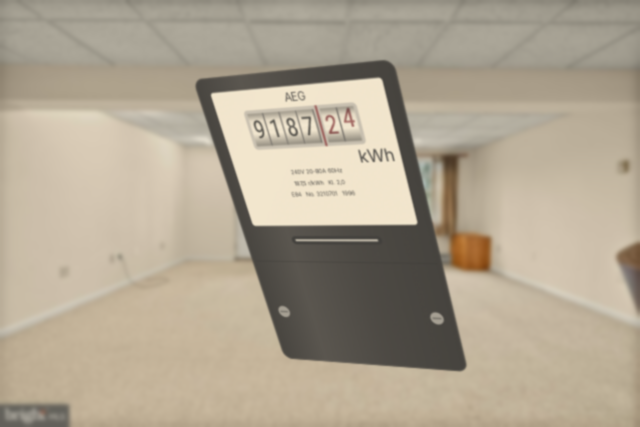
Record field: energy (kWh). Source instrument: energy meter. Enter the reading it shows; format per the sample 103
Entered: 9187.24
